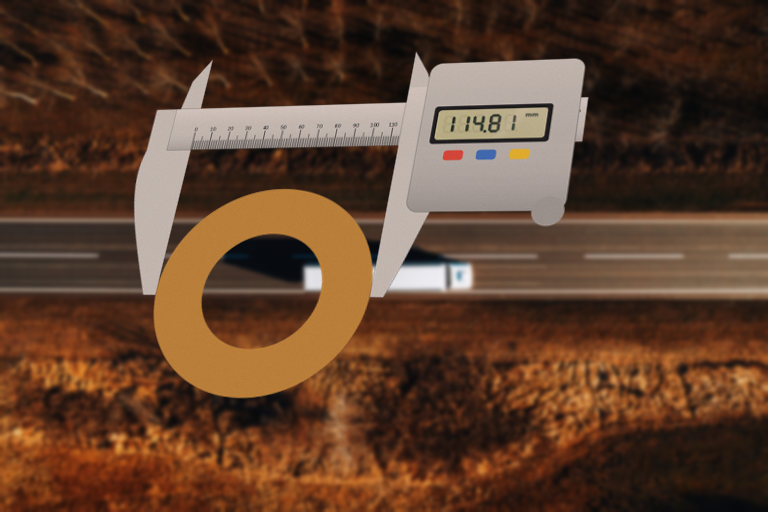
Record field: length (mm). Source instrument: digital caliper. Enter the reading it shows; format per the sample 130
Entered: 114.81
